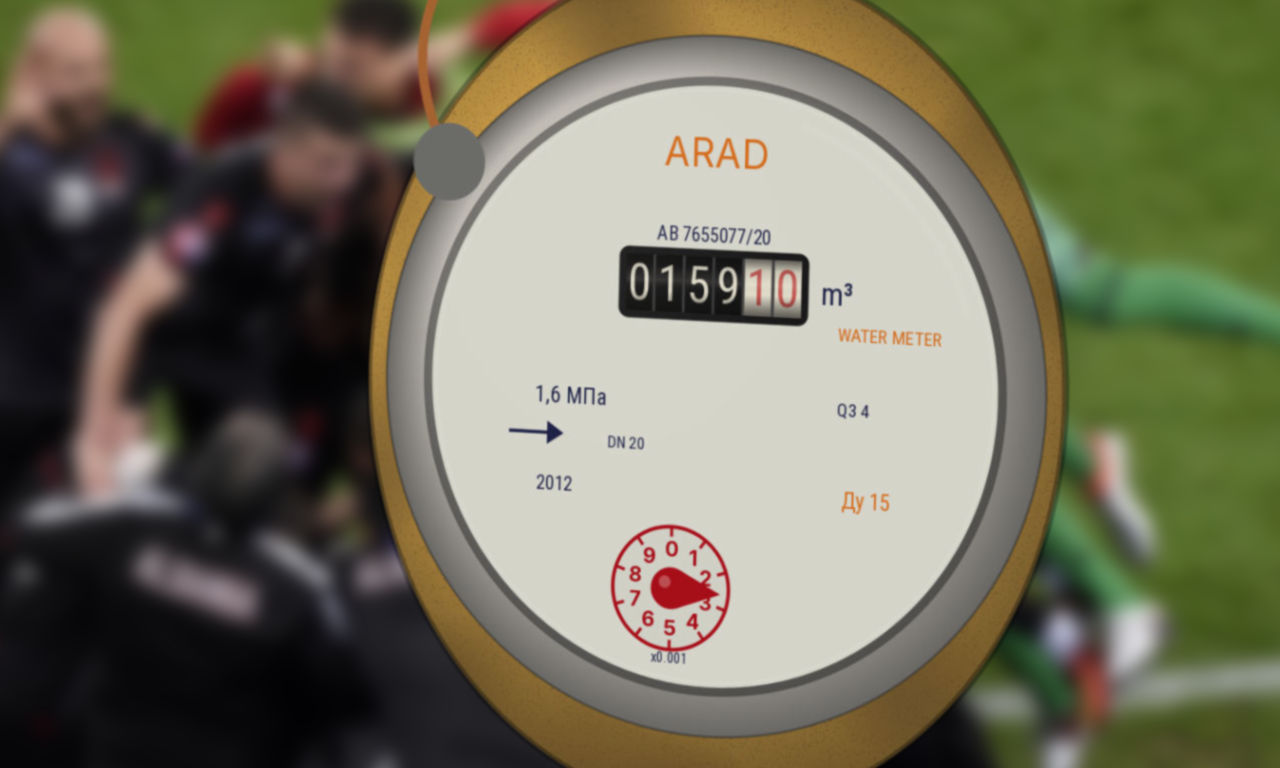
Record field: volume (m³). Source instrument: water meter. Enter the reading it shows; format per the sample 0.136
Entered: 159.102
